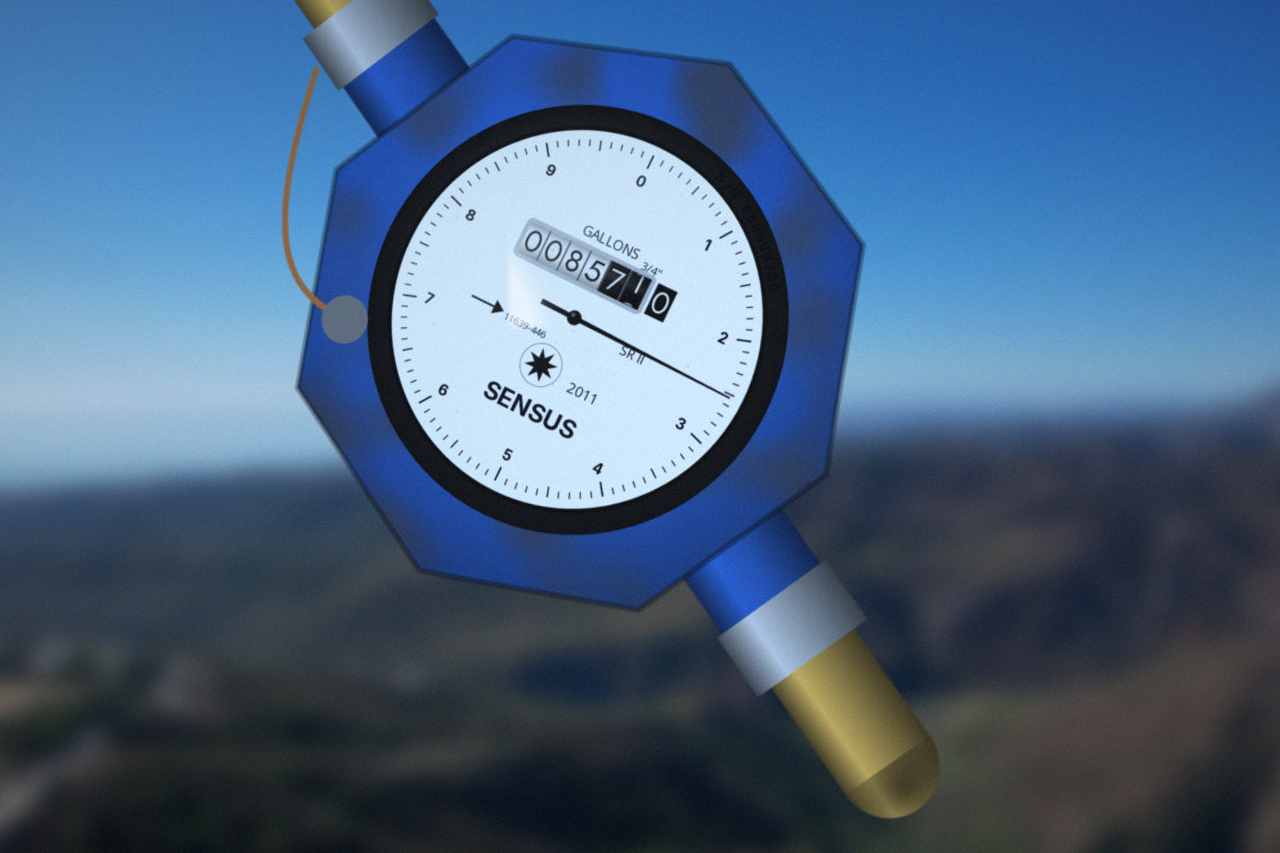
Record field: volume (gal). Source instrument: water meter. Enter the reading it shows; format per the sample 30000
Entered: 85712.5
